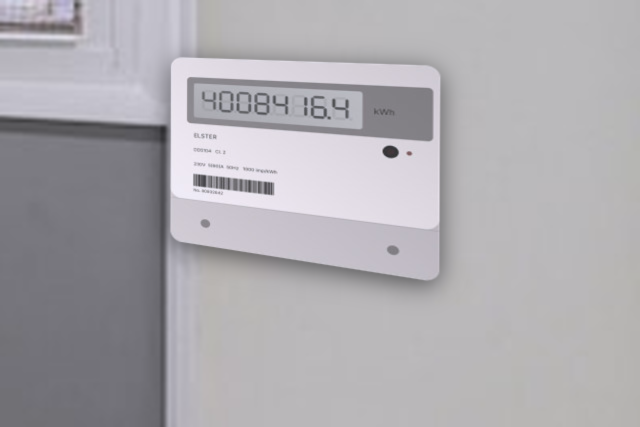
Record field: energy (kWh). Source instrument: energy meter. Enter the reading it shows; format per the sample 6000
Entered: 4008416.4
